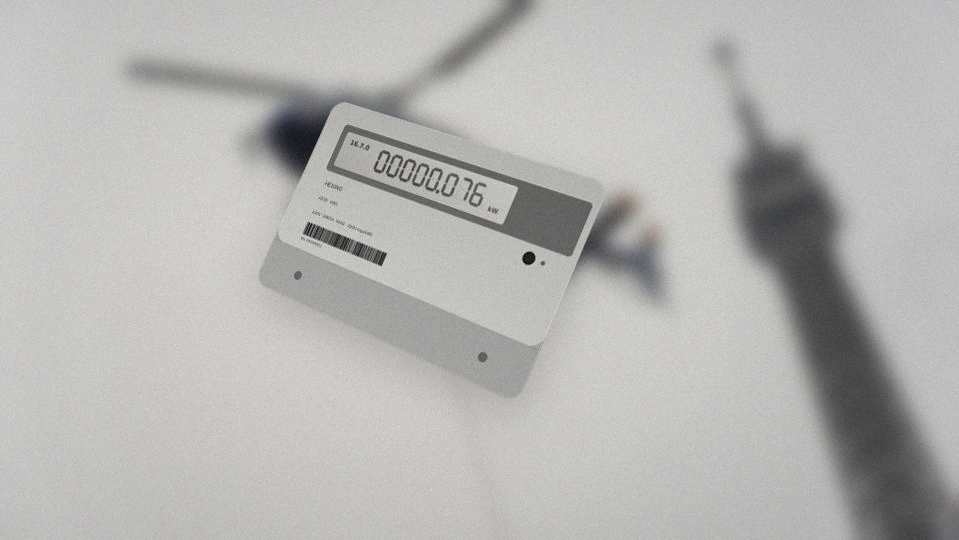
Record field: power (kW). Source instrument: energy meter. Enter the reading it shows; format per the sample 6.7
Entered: 0.076
